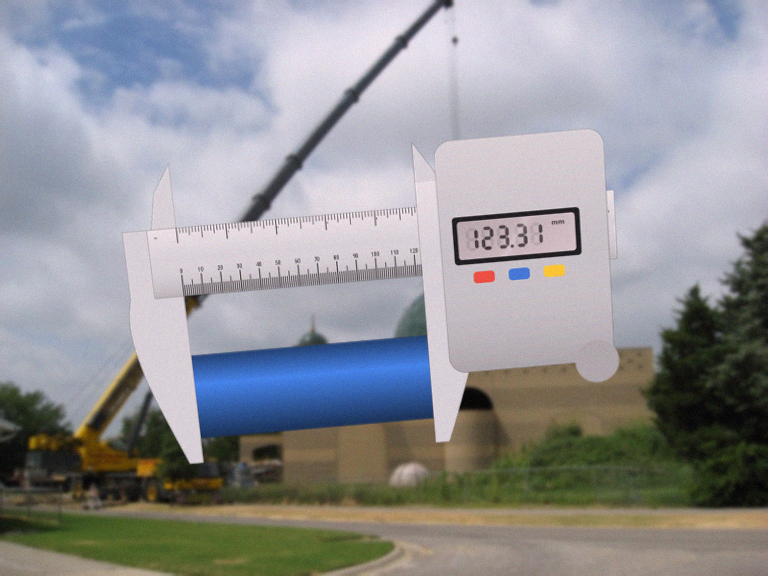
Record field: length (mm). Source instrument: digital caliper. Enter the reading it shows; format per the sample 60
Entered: 123.31
